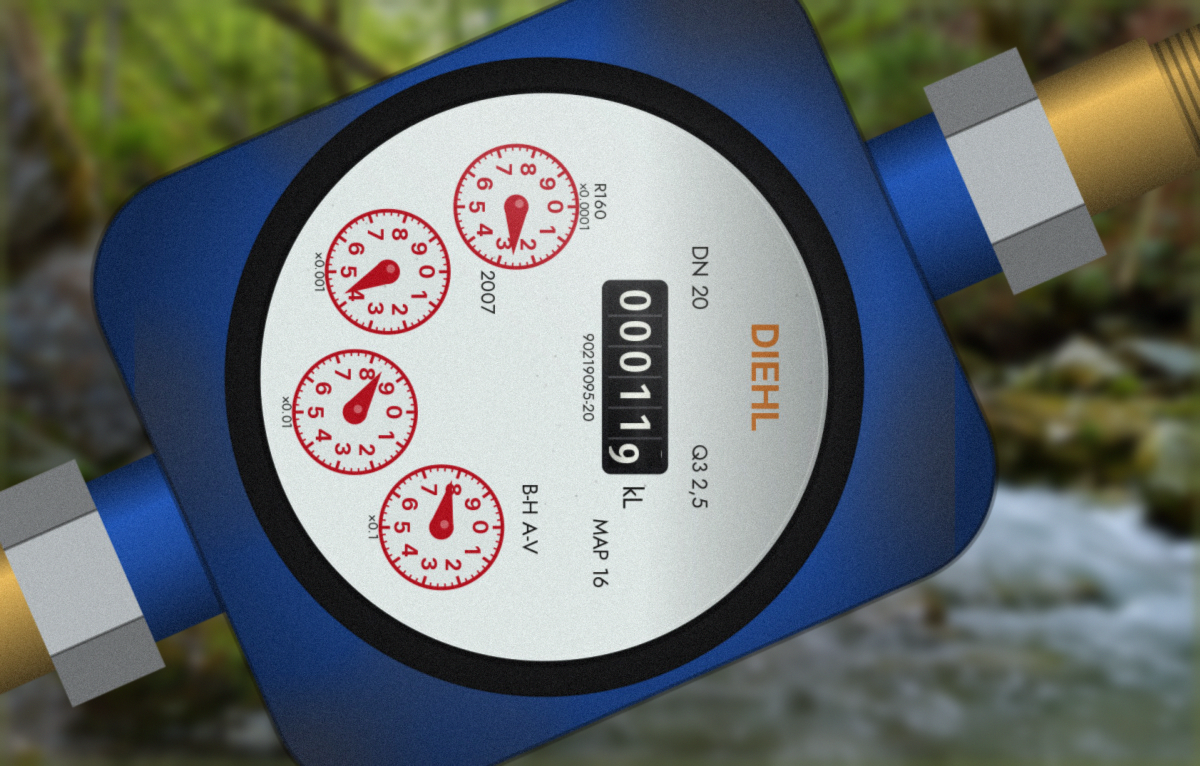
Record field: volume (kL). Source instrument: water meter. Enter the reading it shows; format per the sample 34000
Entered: 118.7842
